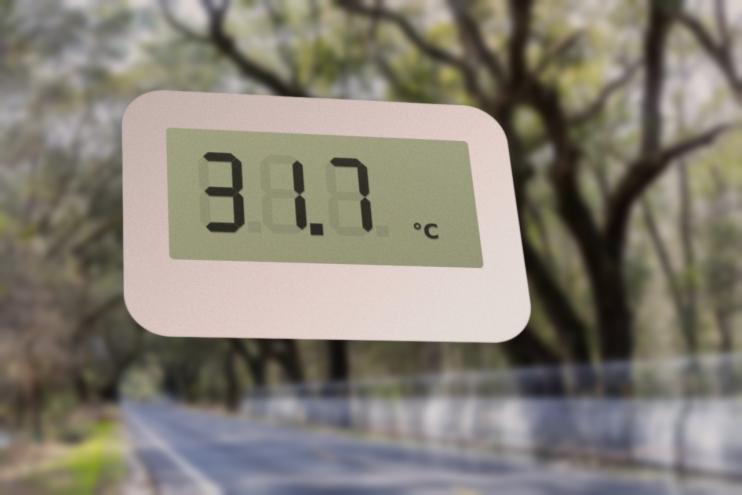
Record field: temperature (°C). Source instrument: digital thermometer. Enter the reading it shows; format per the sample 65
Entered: 31.7
